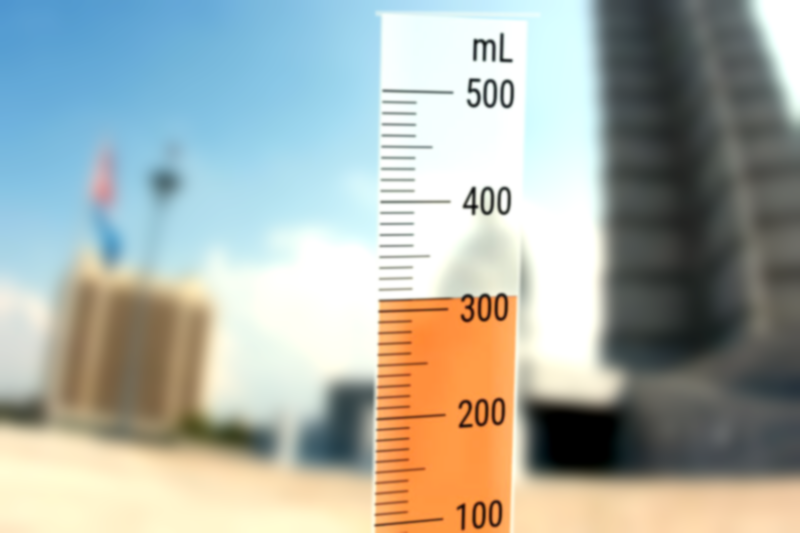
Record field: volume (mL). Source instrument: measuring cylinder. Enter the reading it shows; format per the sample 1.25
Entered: 310
